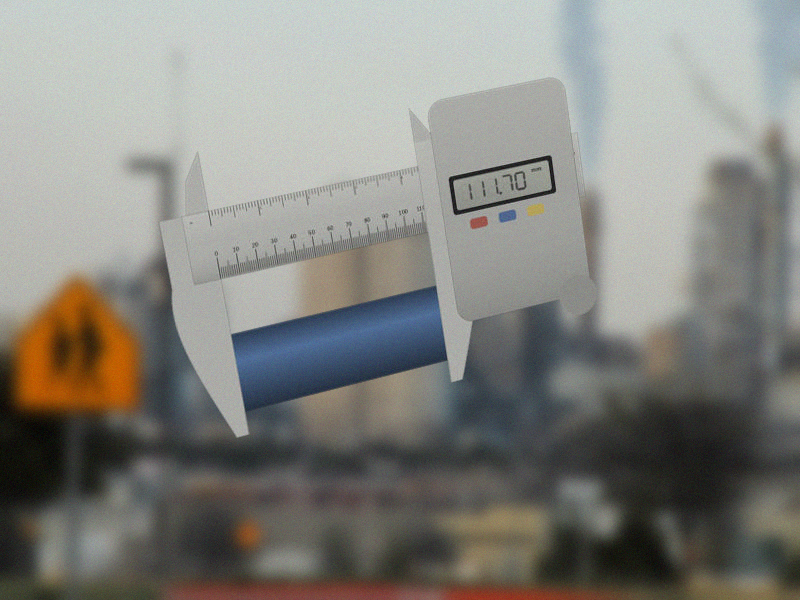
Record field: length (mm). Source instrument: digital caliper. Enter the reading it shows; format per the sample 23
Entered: 111.70
